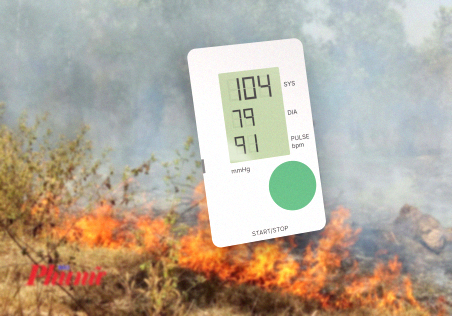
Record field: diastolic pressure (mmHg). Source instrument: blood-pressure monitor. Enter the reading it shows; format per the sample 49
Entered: 79
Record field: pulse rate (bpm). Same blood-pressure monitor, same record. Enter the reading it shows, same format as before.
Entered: 91
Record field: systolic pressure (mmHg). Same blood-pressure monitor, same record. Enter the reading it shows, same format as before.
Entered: 104
